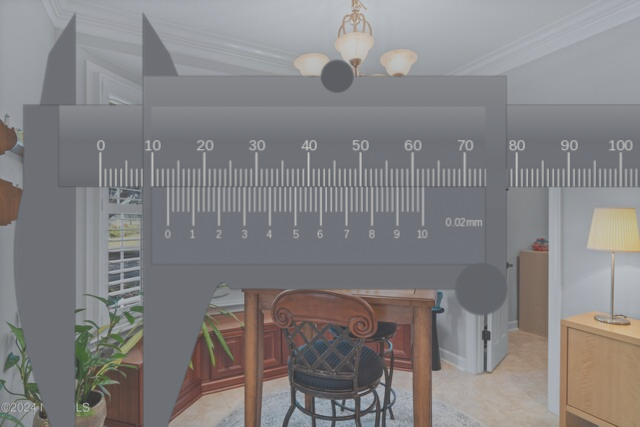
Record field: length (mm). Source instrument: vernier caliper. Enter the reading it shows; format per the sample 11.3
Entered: 13.0
